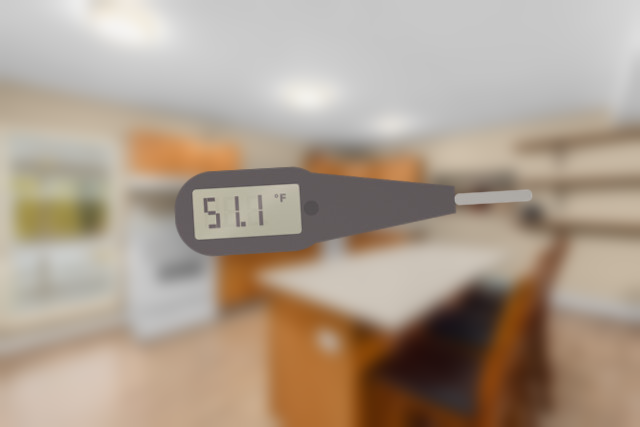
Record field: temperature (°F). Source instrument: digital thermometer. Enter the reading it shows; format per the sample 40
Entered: 51.1
